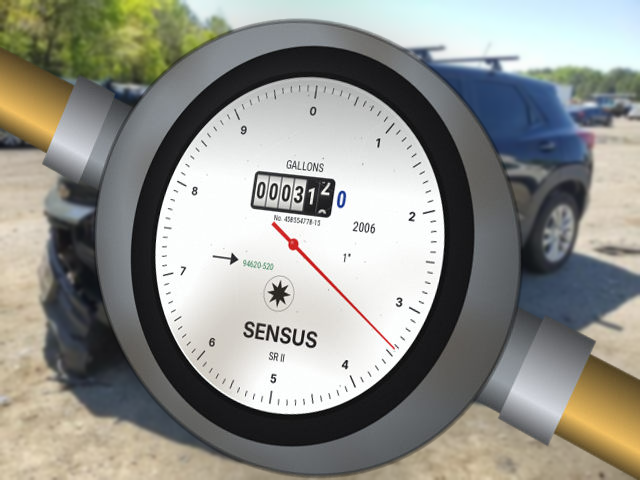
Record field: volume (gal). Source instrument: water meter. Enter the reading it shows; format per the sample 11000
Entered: 3123.4
